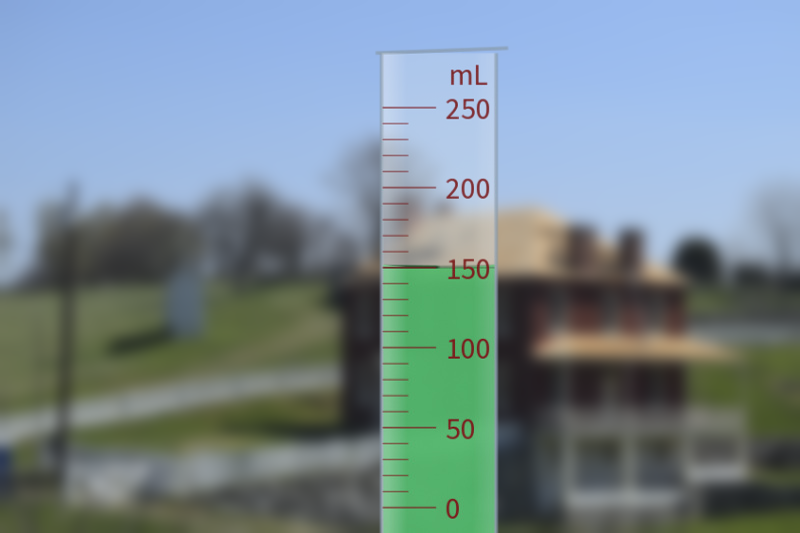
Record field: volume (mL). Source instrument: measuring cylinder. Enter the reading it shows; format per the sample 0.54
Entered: 150
